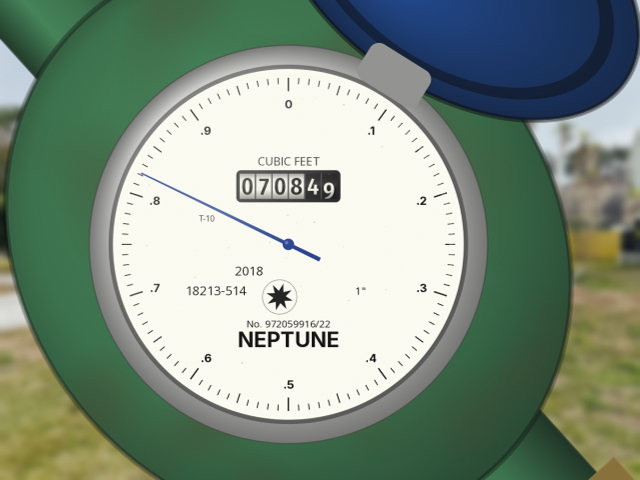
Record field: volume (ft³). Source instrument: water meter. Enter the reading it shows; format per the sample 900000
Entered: 70848.82
